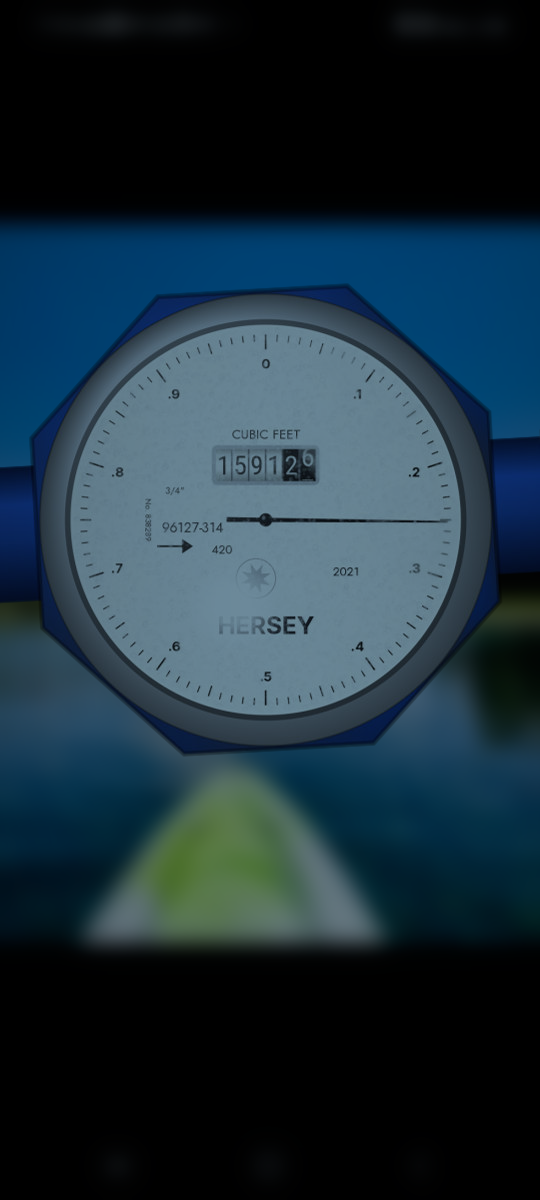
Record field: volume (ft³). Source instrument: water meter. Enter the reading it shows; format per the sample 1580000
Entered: 159126.25
